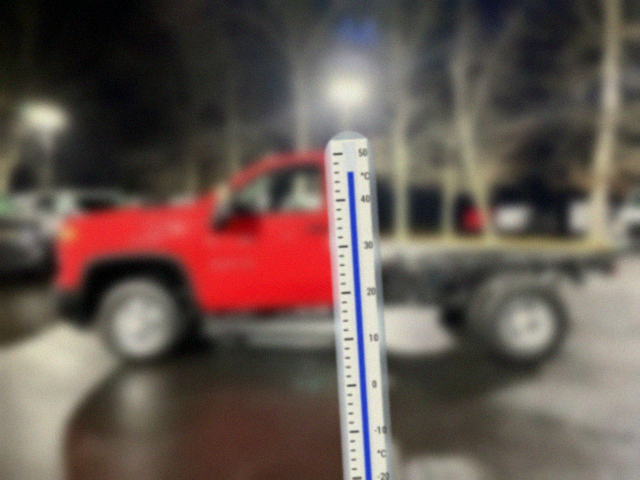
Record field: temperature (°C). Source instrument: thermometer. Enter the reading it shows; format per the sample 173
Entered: 46
